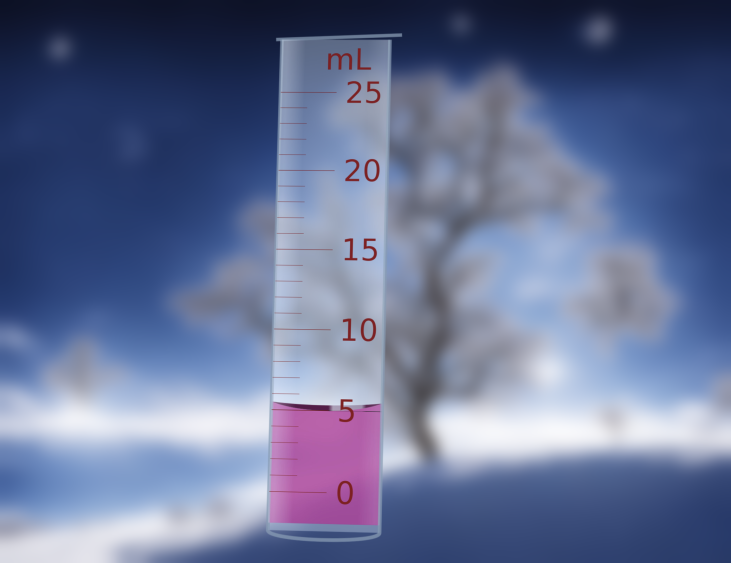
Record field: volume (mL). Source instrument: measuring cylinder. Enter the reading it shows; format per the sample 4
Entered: 5
